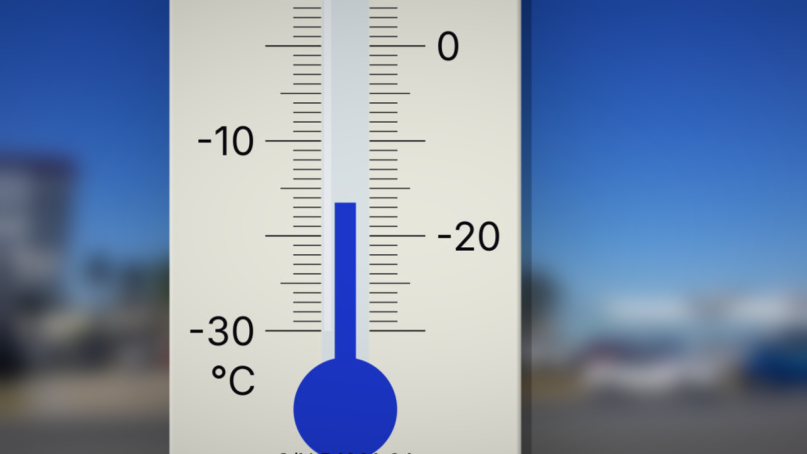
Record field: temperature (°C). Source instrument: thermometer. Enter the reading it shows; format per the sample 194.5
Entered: -16.5
